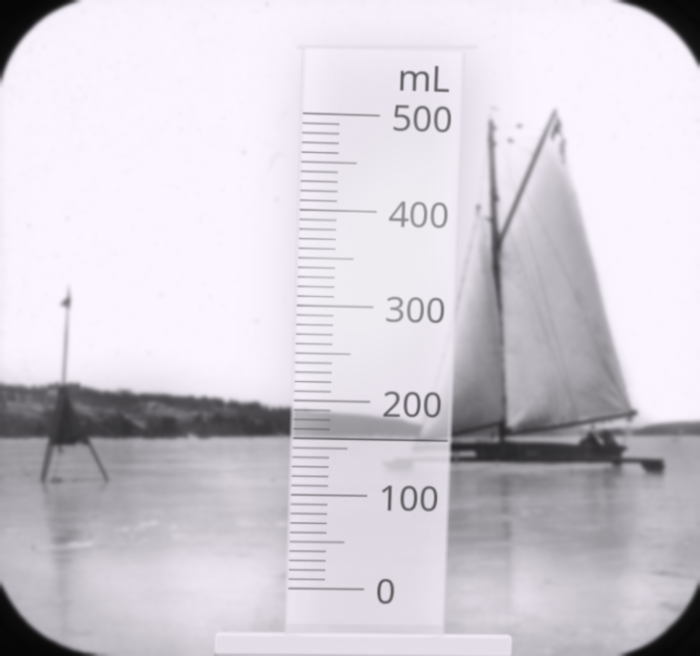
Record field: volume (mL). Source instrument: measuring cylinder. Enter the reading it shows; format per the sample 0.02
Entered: 160
